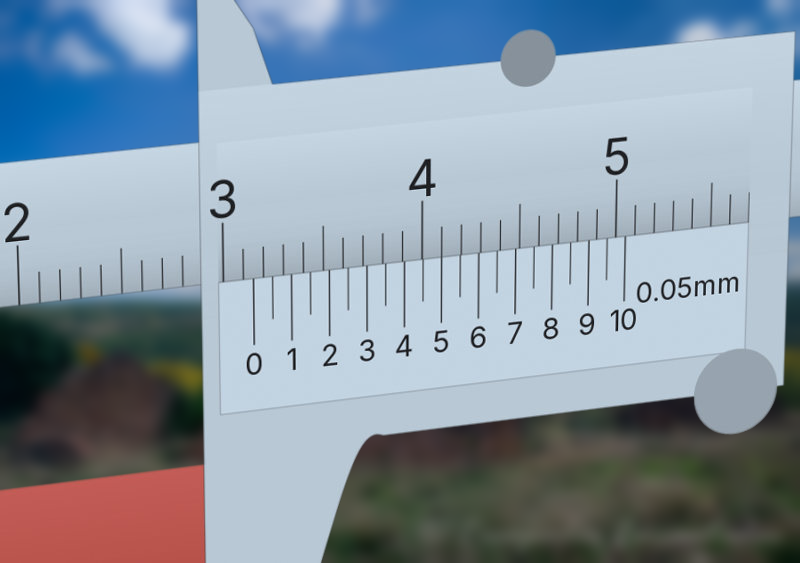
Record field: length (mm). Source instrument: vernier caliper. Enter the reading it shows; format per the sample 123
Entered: 31.5
